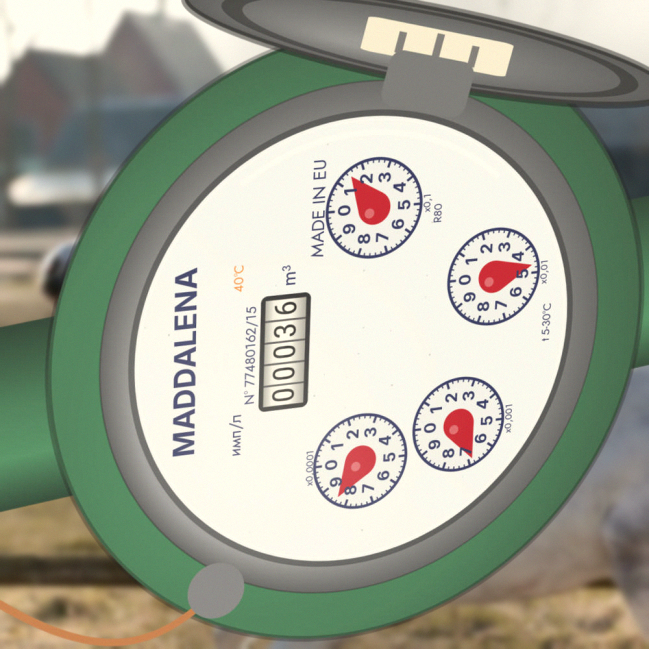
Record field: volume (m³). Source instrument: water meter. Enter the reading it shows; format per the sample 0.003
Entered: 36.1468
